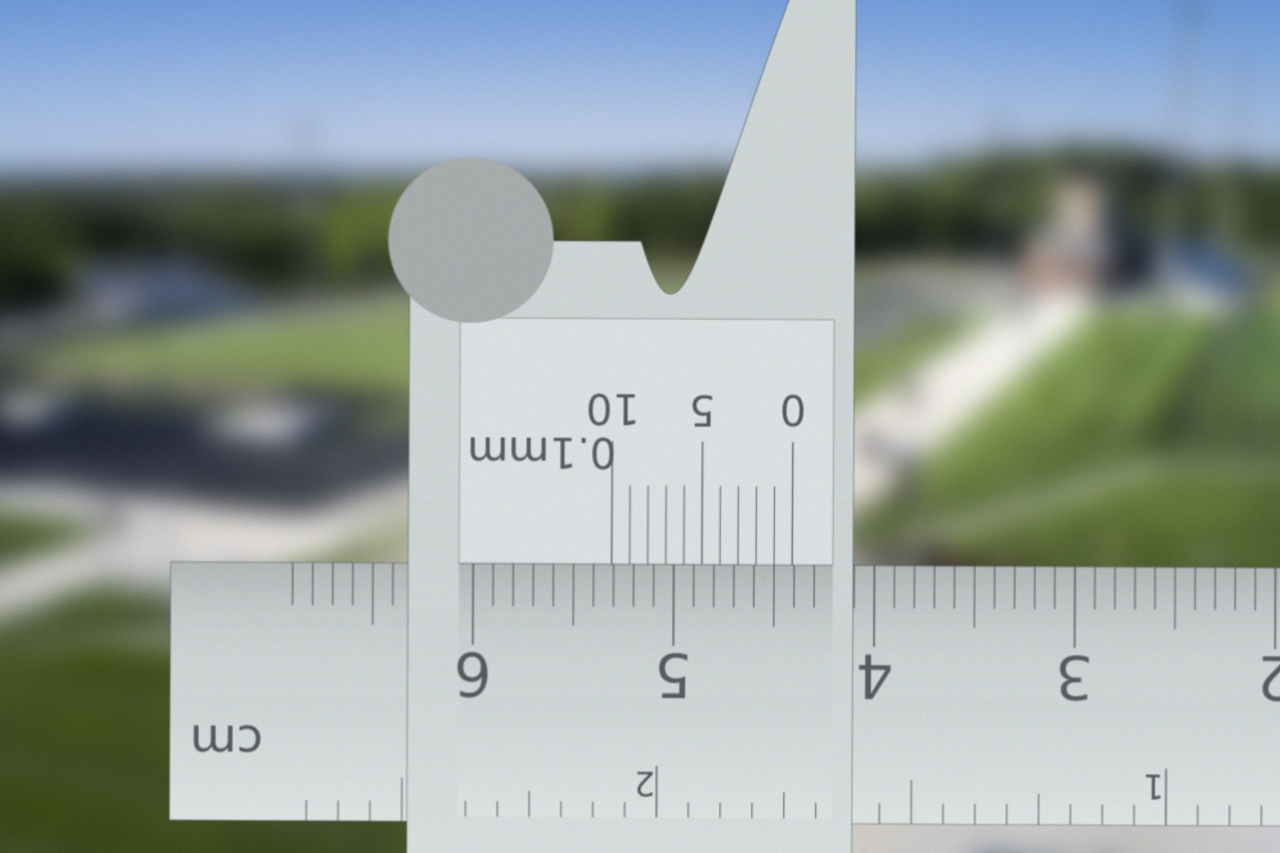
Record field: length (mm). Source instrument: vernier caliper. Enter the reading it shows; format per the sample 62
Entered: 44.1
